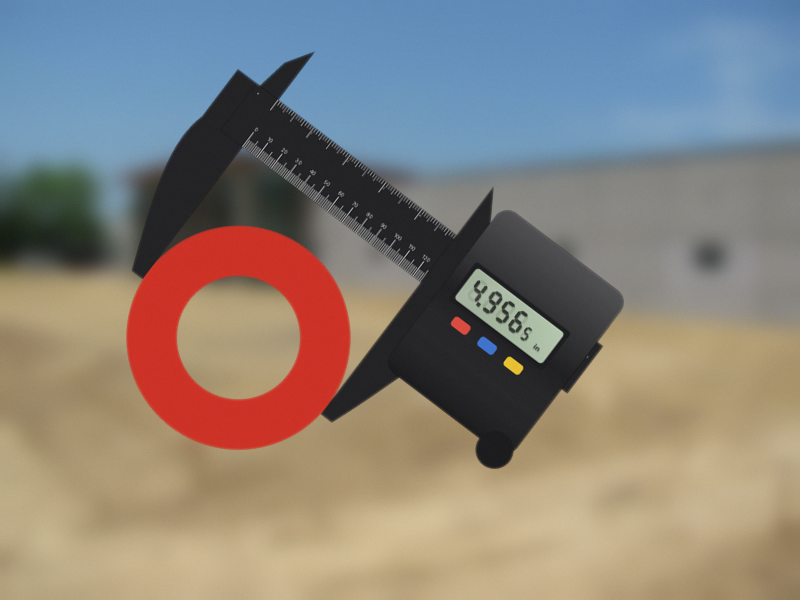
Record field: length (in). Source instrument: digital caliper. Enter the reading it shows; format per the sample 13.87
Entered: 4.9565
